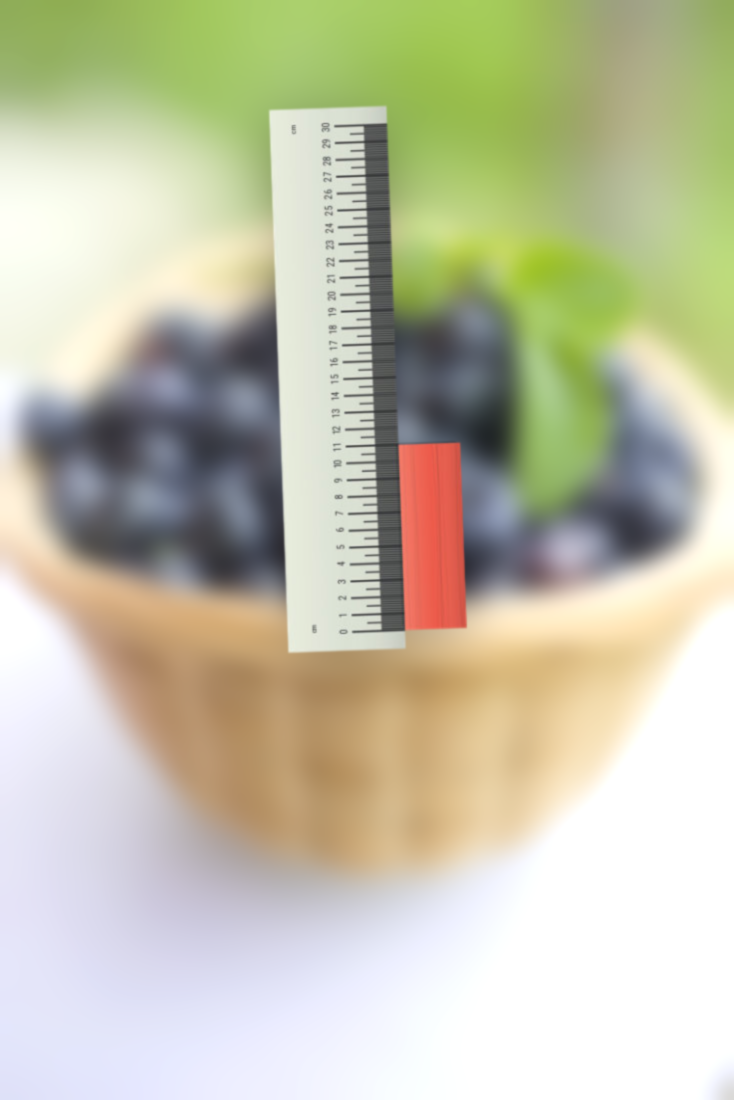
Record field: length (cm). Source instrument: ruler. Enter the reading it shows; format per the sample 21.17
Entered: 11
